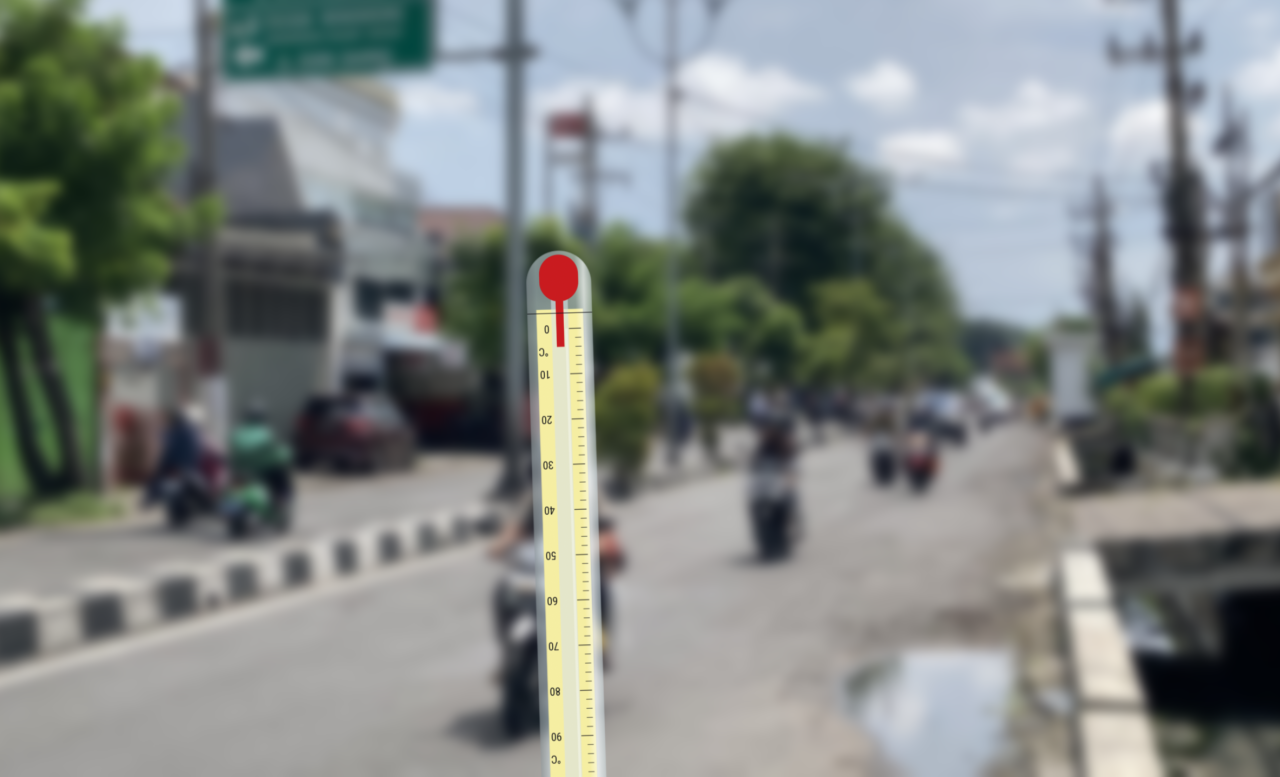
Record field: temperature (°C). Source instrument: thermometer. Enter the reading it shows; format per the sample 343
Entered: 4
